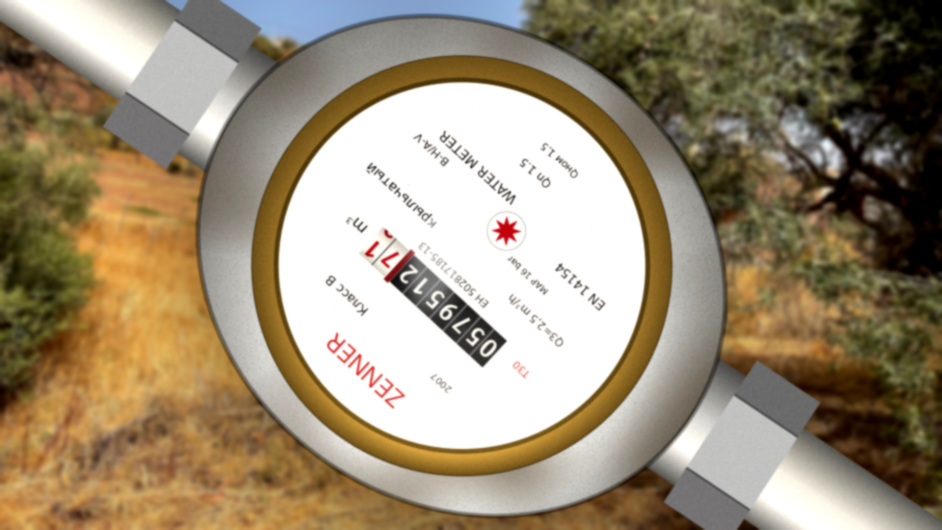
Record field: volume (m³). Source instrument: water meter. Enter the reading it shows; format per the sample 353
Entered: 579512.71
